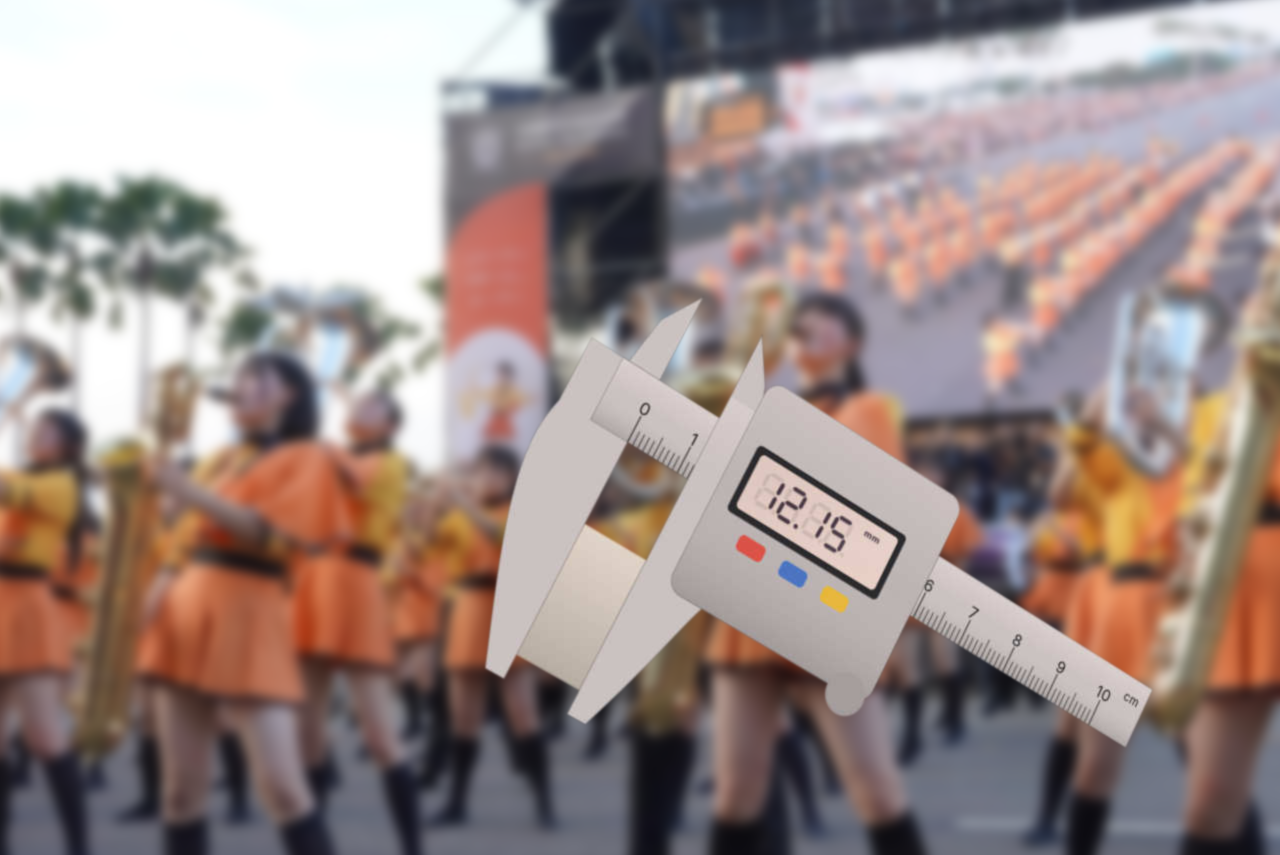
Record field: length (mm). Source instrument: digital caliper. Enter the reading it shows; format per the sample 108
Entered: 12.15
